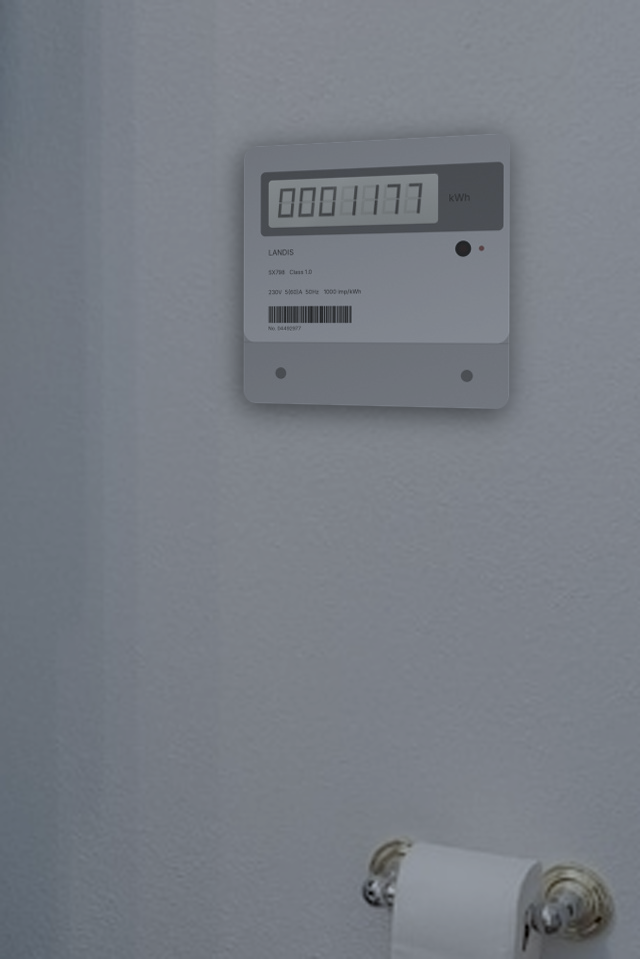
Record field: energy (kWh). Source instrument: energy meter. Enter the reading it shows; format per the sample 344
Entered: 1177
